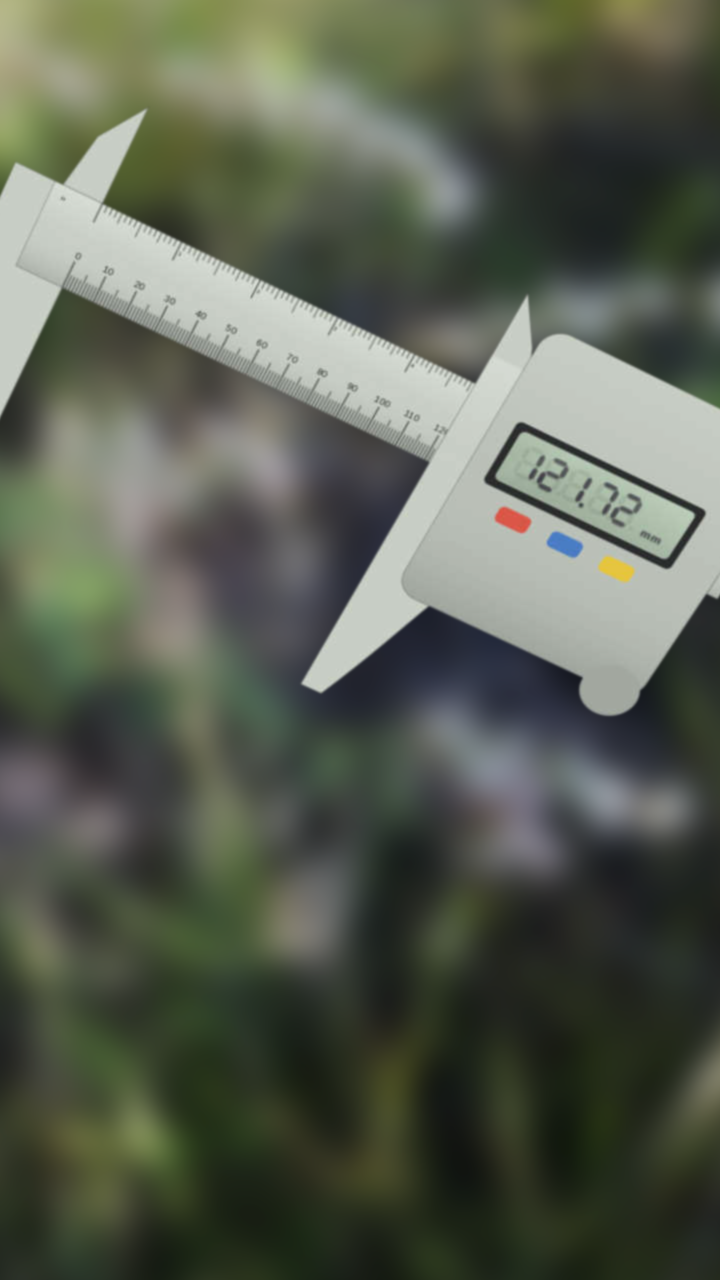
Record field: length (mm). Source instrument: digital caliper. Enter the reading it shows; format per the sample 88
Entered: 121.72
